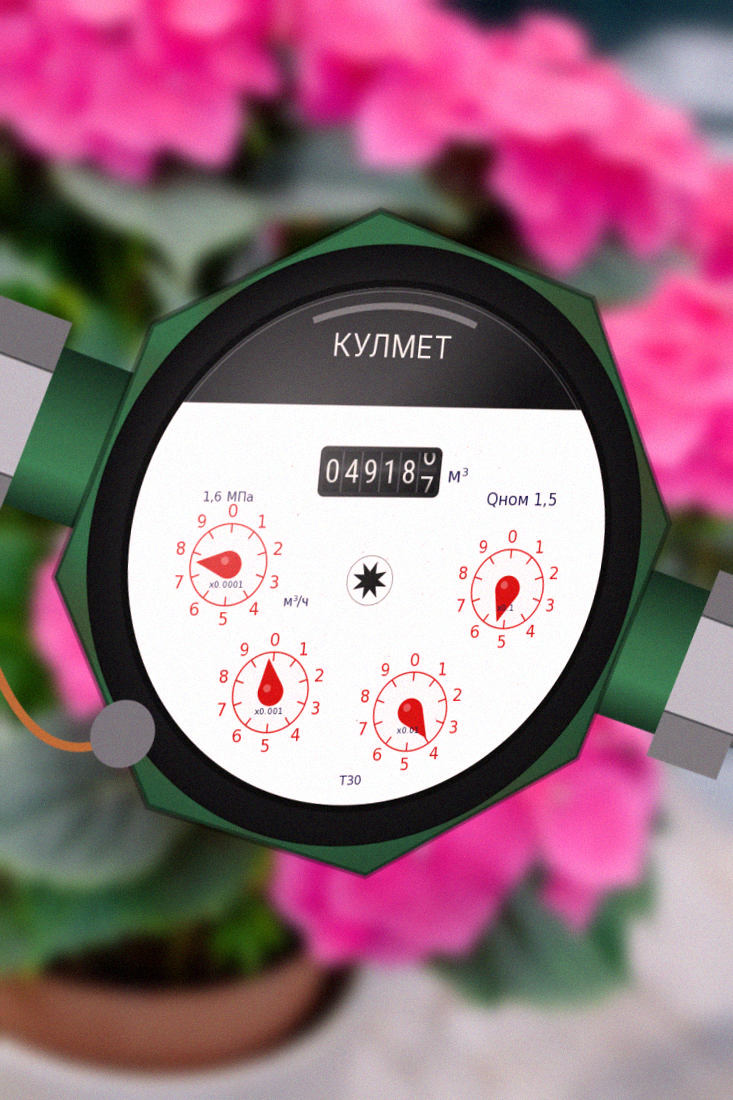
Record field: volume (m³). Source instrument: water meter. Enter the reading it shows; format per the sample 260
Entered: 49186.5397
